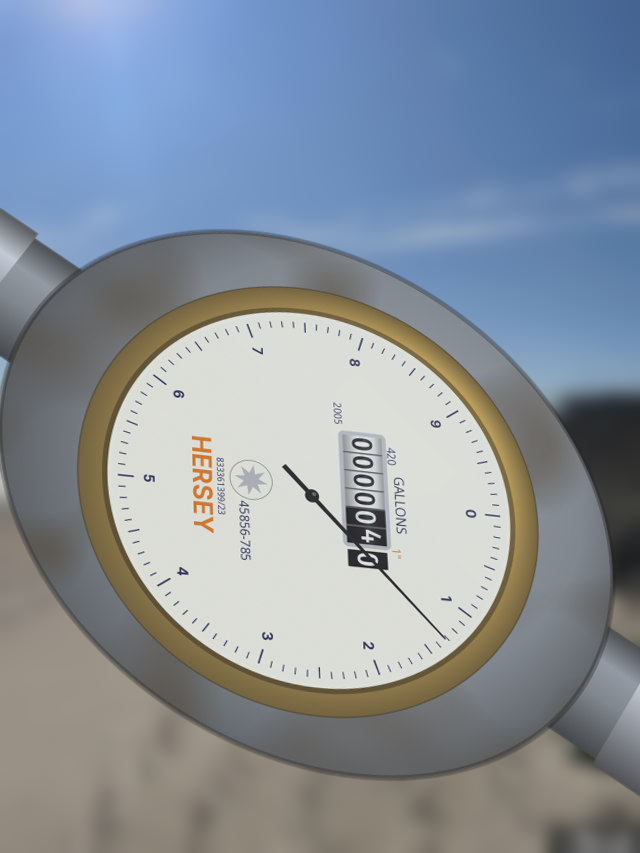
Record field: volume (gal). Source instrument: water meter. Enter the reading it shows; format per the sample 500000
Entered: 41.3
